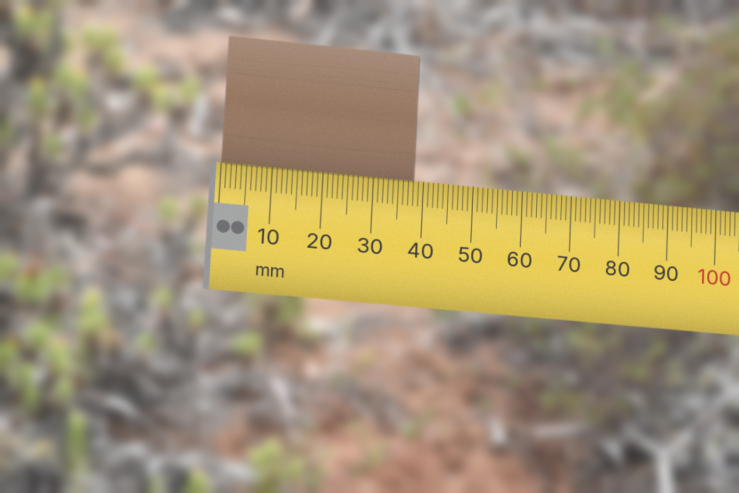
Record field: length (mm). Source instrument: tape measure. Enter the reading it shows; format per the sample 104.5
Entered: 38
